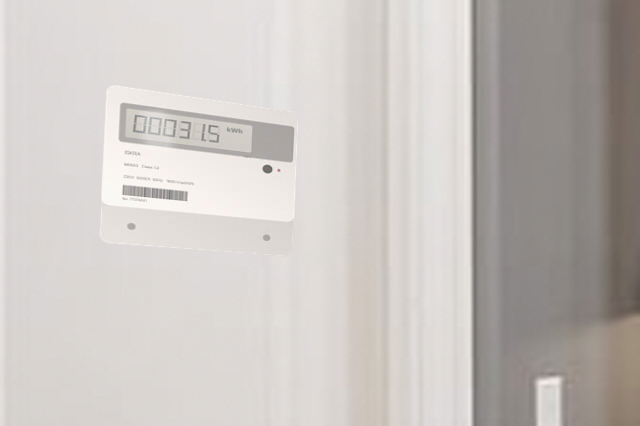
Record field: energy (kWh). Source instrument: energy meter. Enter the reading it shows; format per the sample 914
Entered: 31.5
